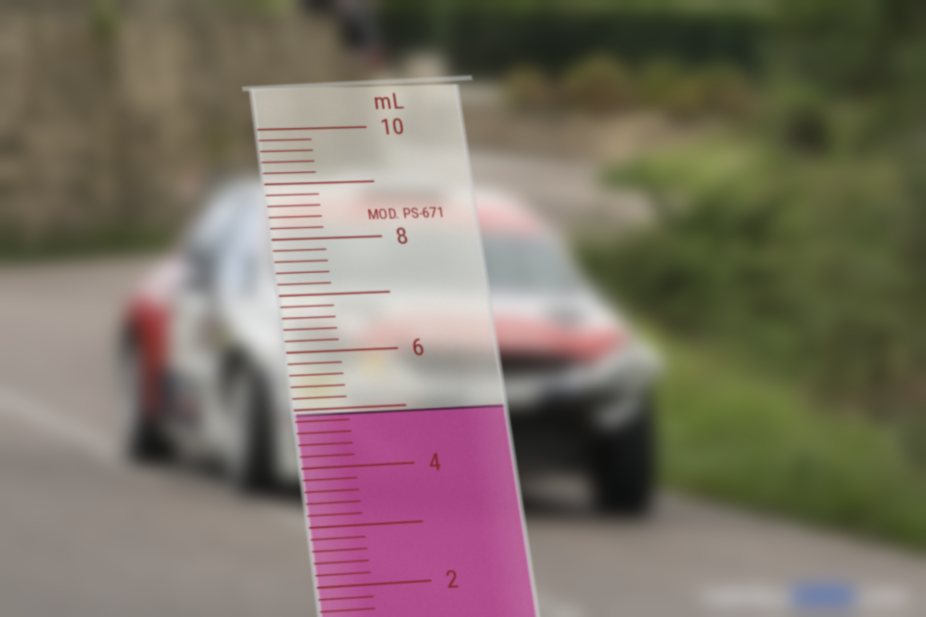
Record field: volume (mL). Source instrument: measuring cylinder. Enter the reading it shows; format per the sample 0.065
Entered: 4.9
